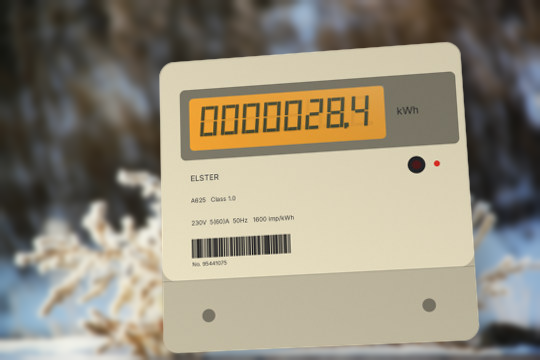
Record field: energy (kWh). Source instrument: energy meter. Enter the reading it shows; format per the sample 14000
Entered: 28.4
